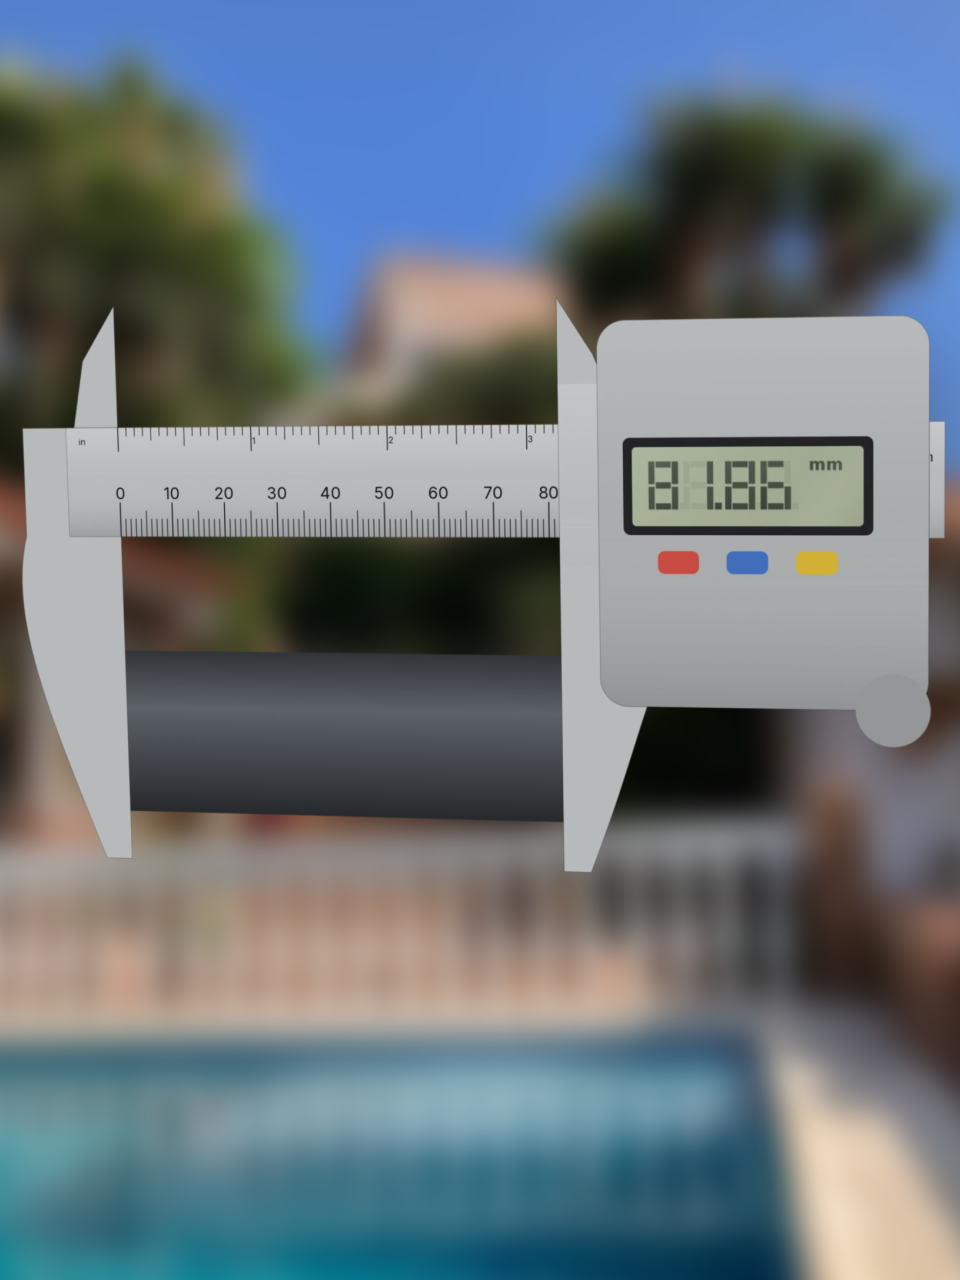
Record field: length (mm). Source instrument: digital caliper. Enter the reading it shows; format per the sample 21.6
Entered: 81.86
